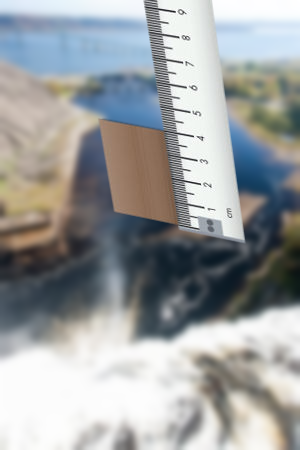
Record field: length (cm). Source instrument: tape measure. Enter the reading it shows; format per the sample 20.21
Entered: 4
